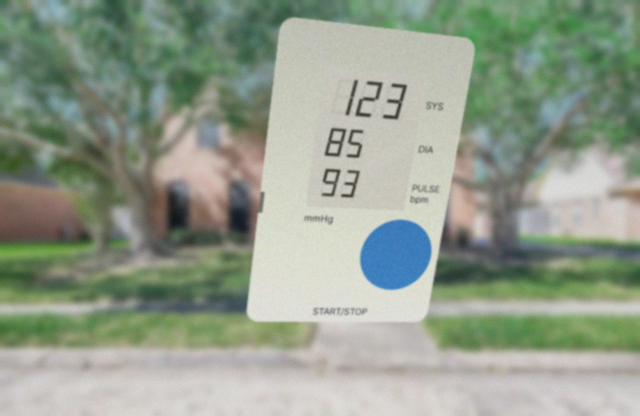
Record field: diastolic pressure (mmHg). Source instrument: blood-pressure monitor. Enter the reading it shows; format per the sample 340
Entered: 85
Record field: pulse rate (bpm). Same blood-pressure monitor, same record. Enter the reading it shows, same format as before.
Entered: 93
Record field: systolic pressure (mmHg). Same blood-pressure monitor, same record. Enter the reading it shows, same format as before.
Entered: 123
